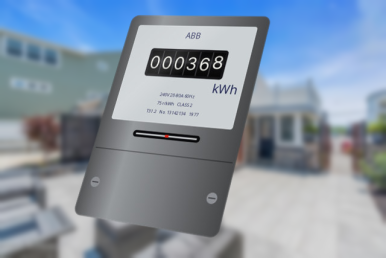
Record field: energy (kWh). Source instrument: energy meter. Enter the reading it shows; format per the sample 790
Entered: 368
